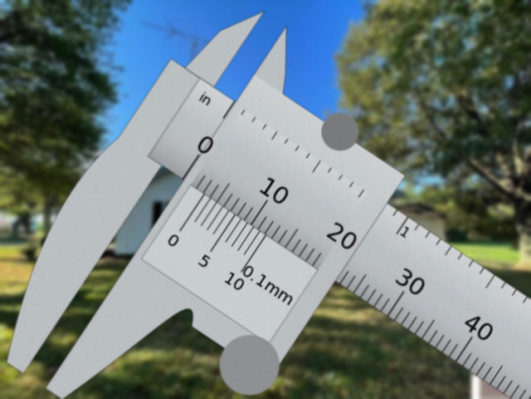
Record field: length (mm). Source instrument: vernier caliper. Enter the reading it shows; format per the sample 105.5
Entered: 3.2
